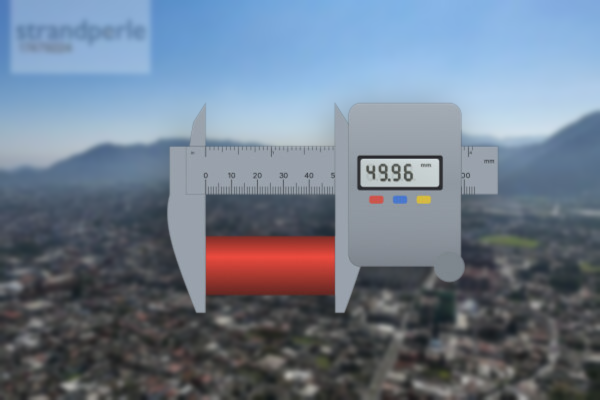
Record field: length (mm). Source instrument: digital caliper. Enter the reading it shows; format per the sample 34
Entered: 49.96
